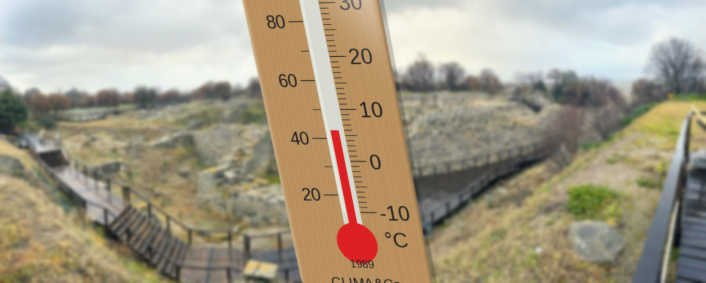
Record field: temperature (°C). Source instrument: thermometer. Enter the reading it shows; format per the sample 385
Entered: 6
